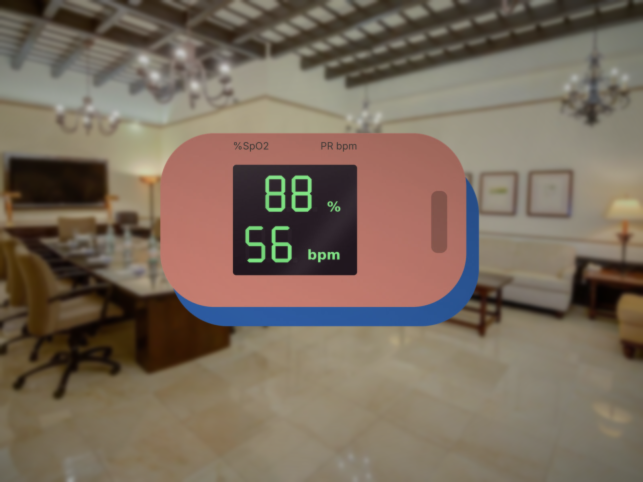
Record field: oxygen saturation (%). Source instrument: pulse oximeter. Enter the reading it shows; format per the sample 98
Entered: 88
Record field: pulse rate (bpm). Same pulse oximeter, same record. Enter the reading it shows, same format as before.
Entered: 56
